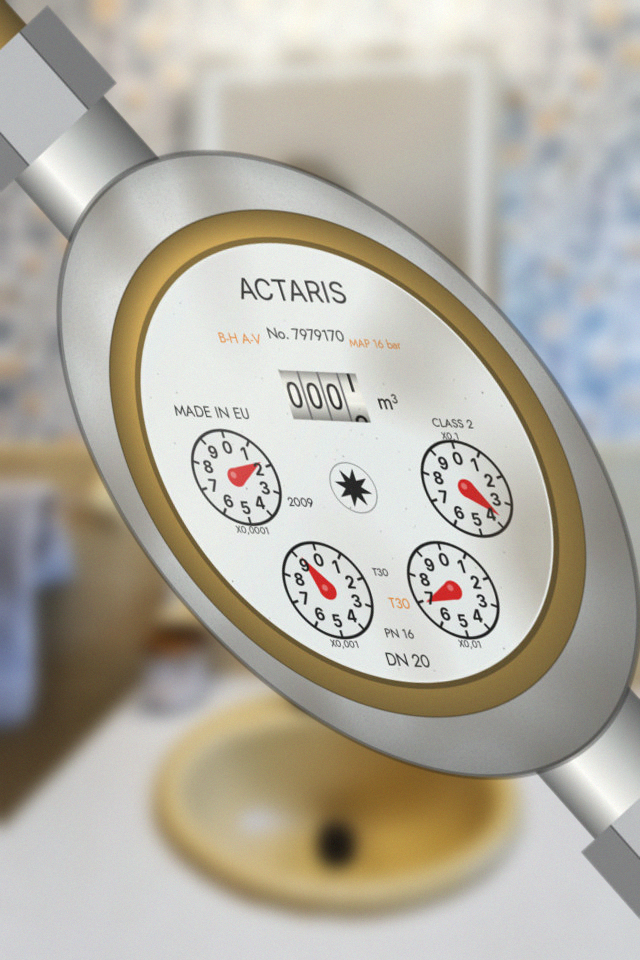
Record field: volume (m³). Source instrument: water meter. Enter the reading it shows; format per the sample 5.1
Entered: 1.3691
